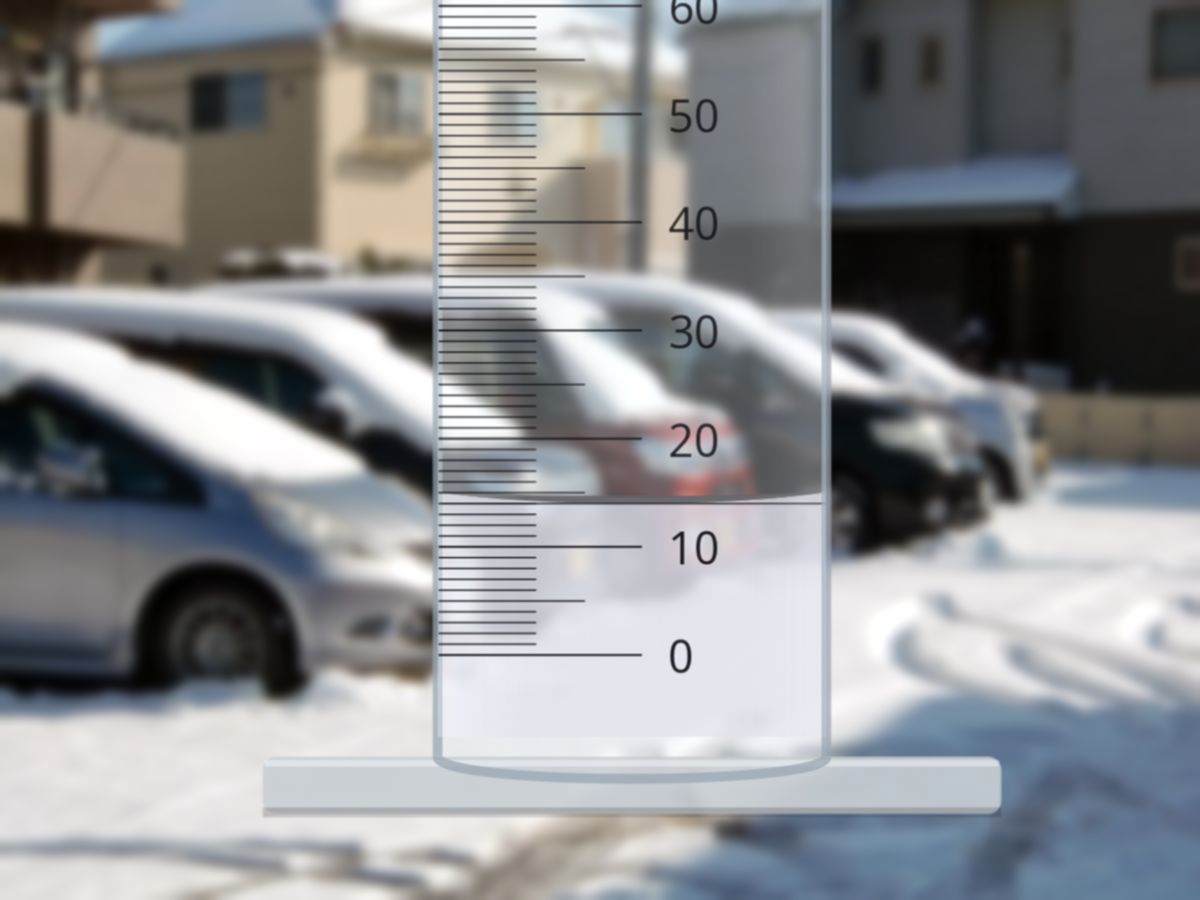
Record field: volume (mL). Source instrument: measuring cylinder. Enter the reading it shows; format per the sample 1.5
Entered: 14
